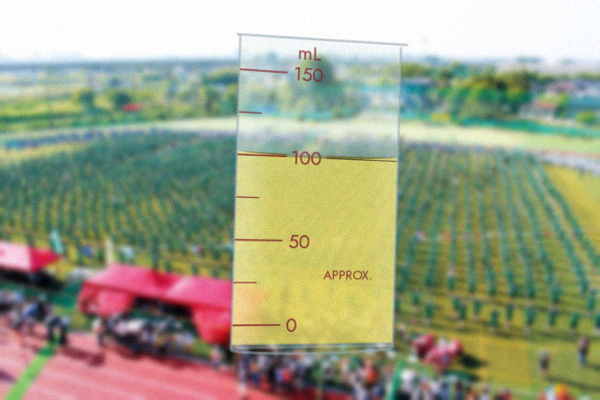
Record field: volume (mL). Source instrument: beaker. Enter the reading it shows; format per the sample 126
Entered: 100
